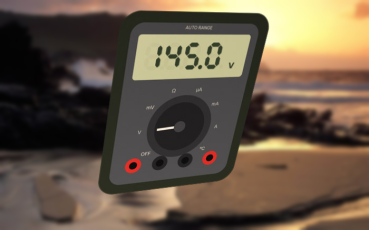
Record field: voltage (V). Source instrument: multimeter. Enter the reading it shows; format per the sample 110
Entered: 145.0
